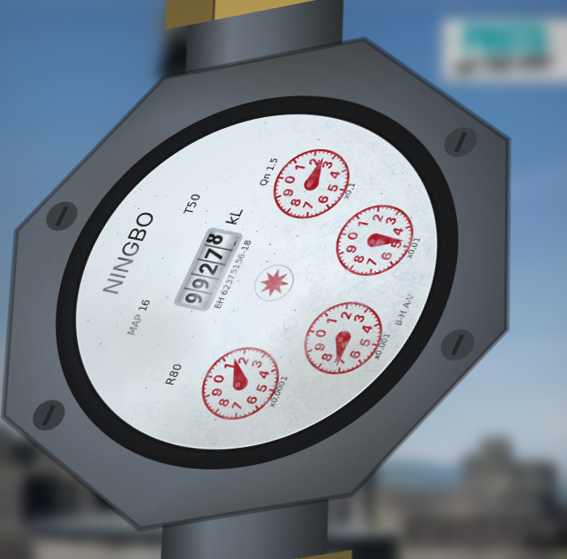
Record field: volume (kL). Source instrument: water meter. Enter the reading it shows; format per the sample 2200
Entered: 99278.2471
